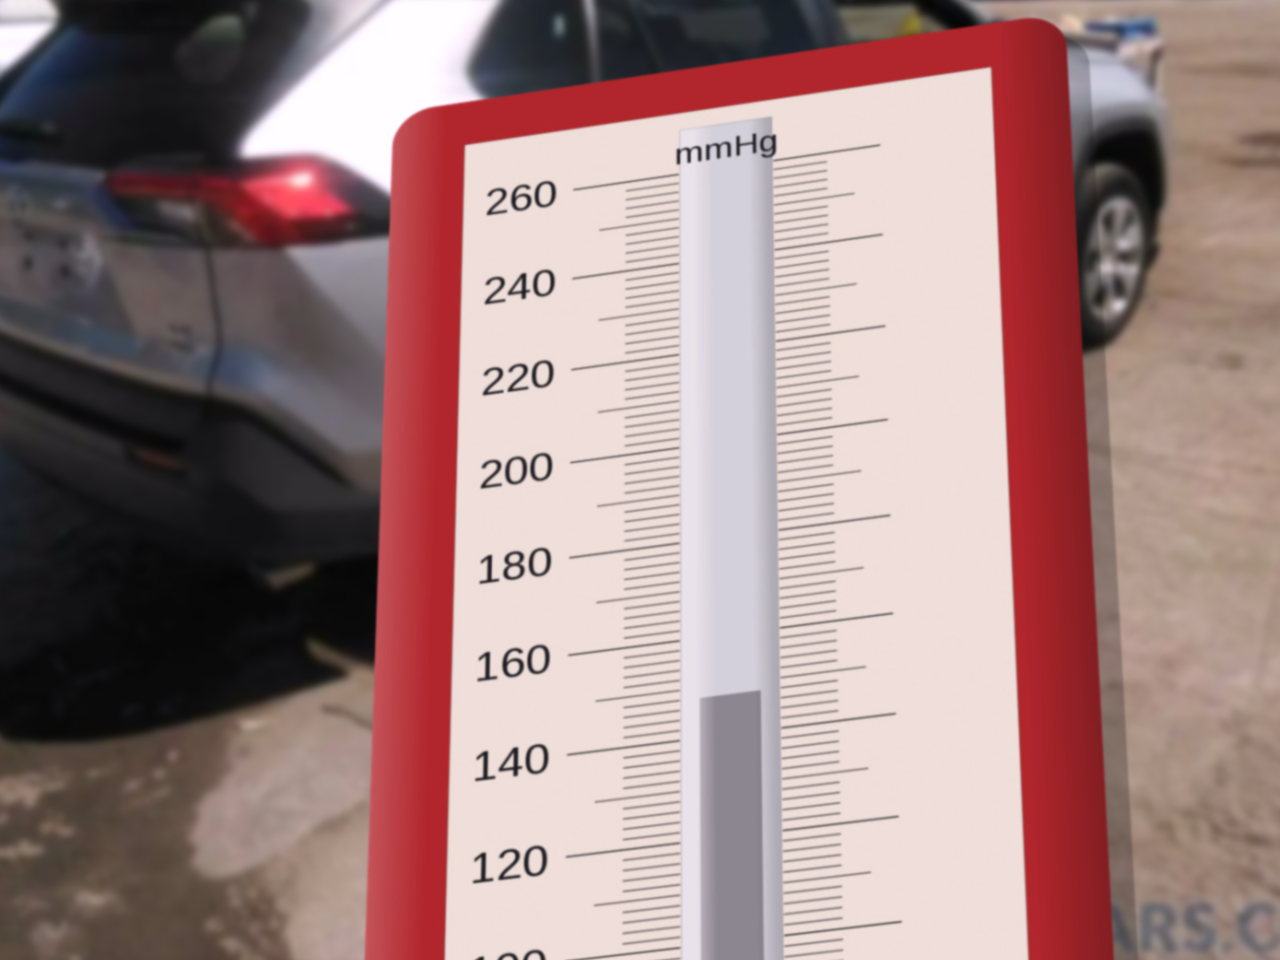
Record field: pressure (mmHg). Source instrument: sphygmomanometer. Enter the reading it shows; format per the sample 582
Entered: 148
